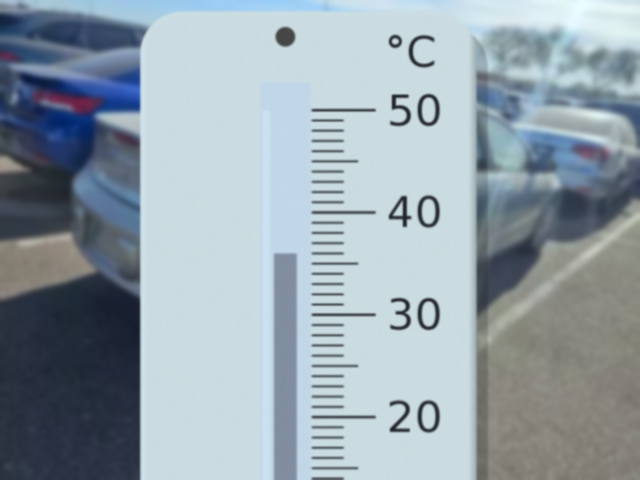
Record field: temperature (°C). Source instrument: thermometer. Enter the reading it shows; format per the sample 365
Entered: 36
